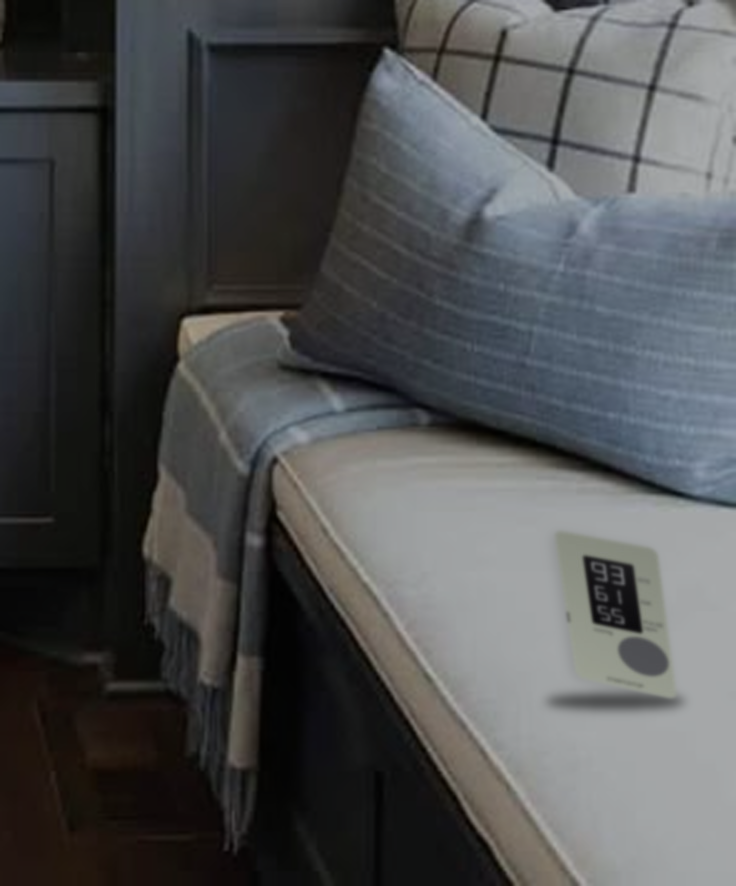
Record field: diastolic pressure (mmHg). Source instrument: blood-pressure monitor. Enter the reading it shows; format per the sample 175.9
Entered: 61
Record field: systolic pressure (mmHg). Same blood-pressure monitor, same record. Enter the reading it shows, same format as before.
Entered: 93
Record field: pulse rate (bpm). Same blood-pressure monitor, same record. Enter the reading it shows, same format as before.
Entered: 55
